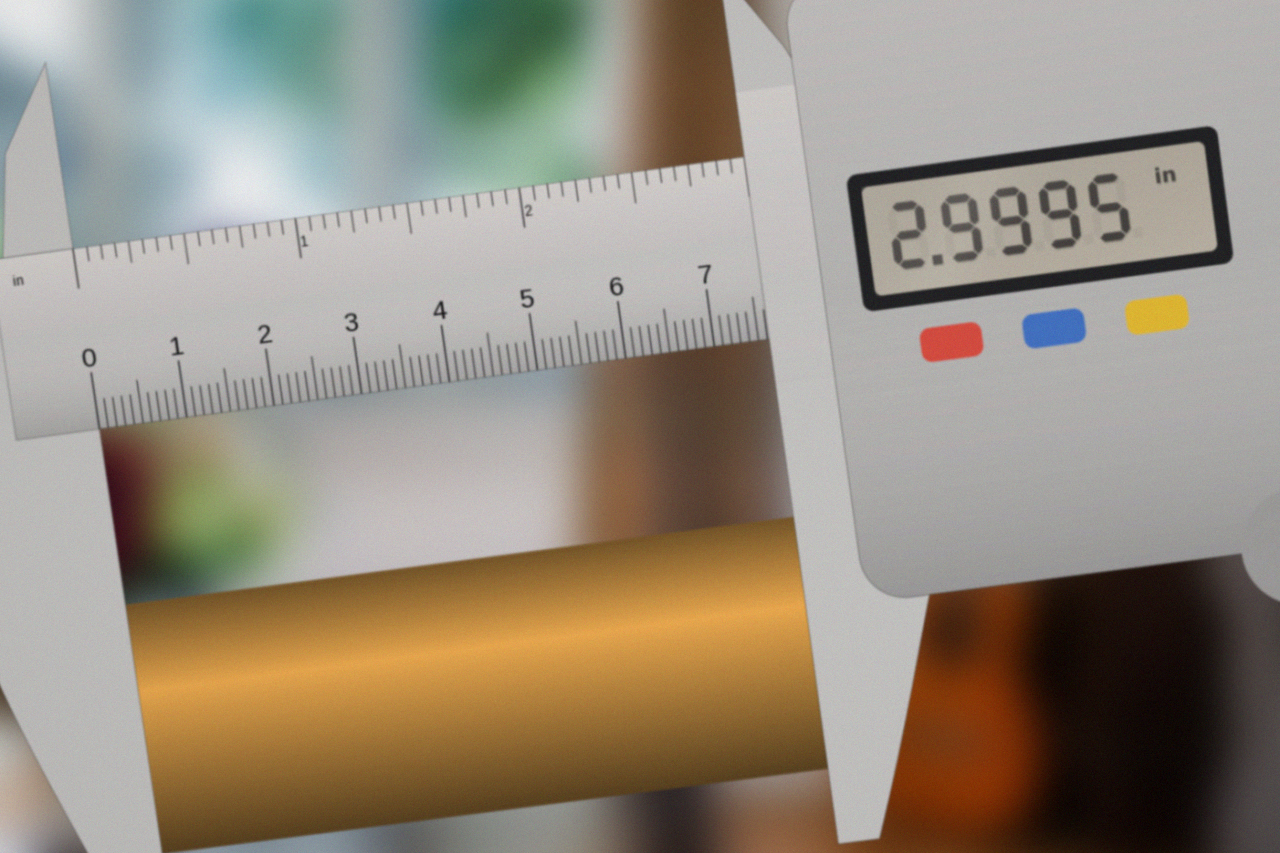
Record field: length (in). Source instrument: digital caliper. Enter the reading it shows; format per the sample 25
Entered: 2.9995
